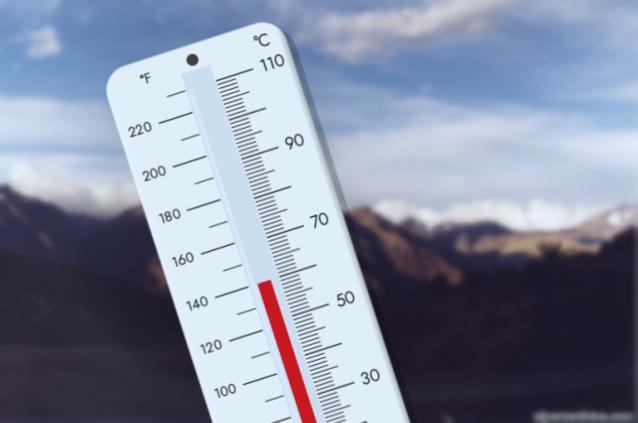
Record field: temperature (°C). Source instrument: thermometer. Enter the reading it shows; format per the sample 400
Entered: 60
